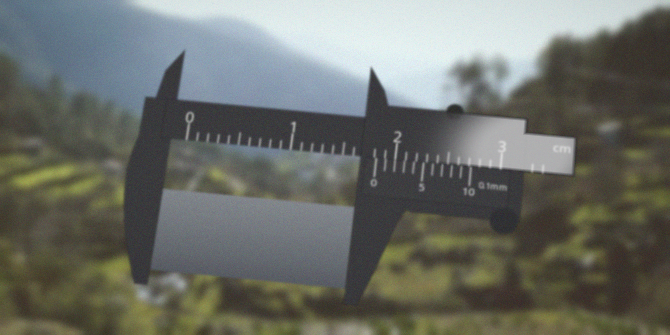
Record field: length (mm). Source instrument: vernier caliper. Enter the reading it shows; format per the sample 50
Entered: 18.2
